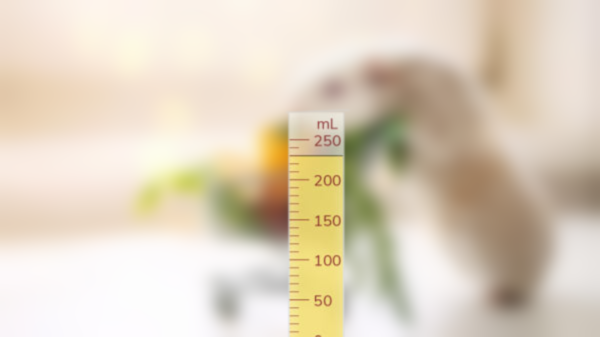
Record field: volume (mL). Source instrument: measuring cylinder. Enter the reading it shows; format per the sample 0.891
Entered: 230
